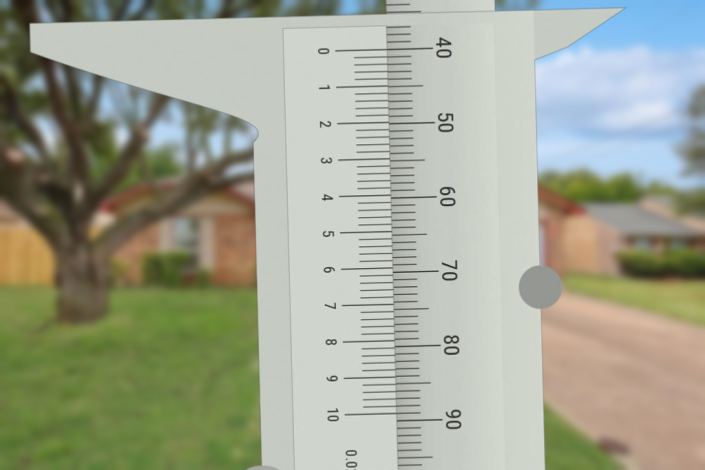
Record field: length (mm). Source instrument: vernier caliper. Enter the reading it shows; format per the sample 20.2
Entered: 40.0
